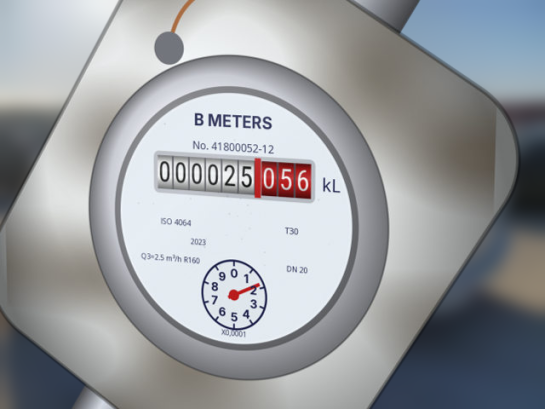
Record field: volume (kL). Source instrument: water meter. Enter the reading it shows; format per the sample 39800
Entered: 25.0561
